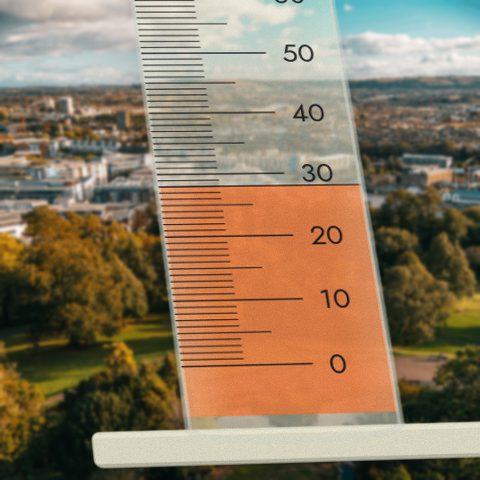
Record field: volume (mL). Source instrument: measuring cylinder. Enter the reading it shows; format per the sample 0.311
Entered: 28
